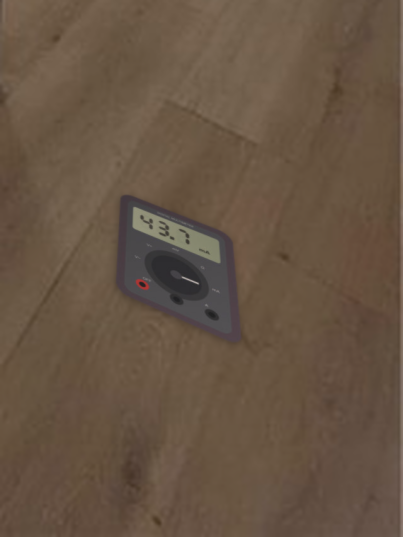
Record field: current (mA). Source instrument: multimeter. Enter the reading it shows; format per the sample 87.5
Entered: 43.7
